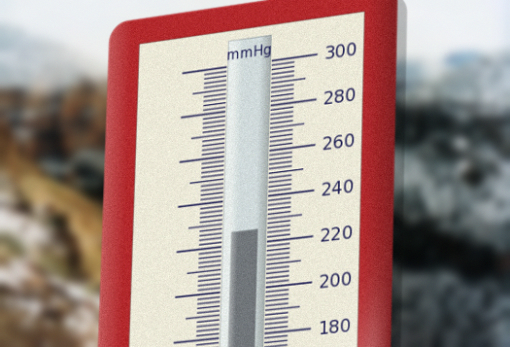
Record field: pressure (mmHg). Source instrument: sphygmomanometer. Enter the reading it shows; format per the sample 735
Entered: 226
